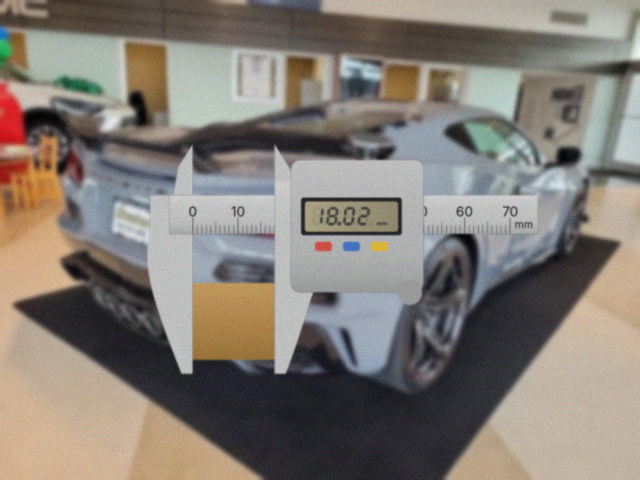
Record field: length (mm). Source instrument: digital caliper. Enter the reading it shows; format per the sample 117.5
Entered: 18.02
